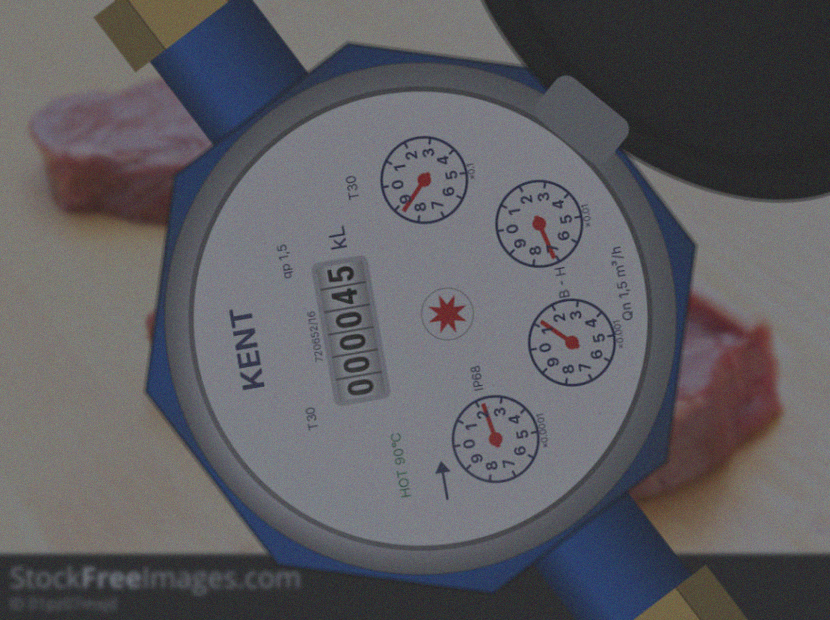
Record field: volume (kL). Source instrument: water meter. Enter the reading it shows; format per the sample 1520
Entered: 45.8712
